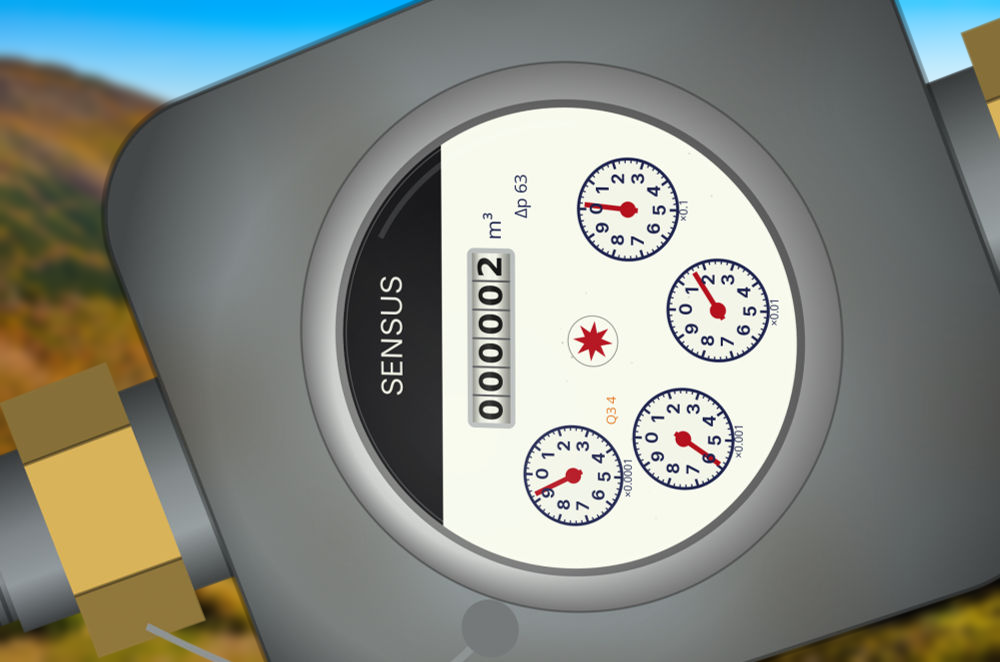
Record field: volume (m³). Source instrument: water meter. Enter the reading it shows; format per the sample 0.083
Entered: 2.0159
